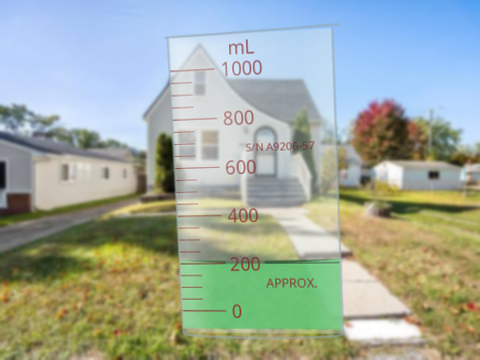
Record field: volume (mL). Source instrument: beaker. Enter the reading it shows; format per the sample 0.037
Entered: 200
